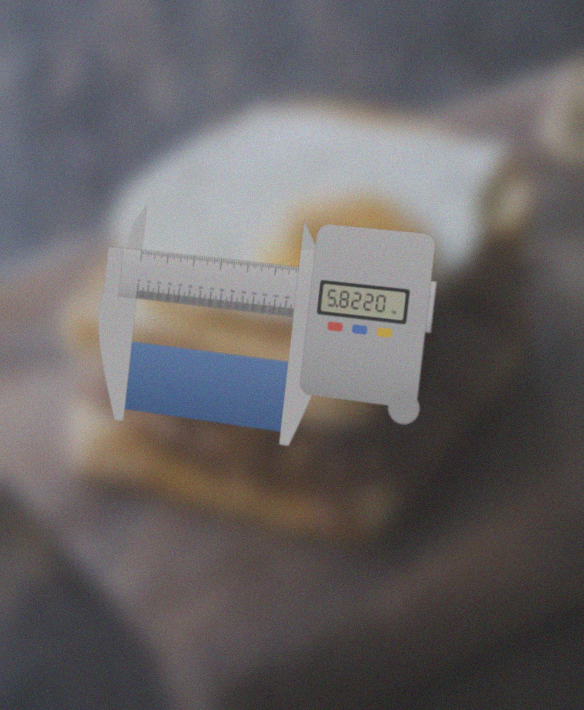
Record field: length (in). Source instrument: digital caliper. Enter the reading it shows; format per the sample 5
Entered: 5.8220
